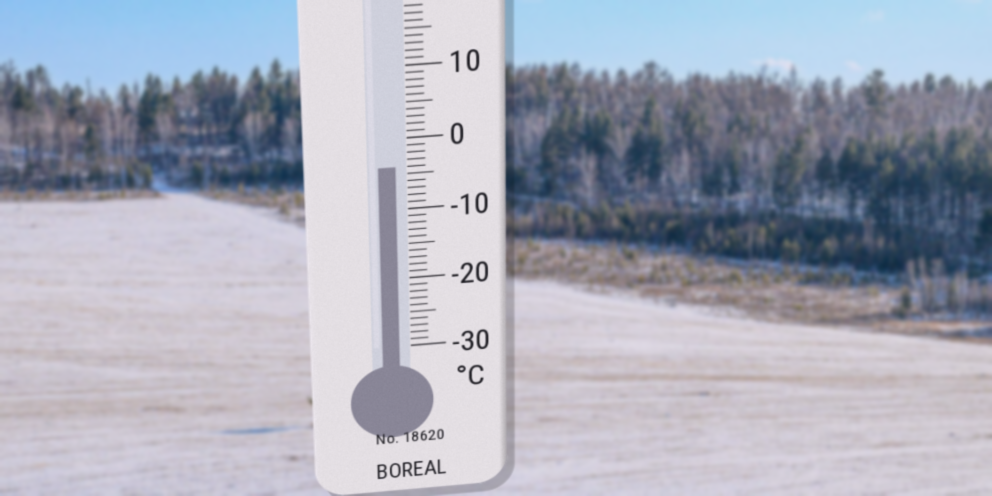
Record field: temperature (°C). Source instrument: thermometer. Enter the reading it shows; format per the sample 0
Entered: -4
